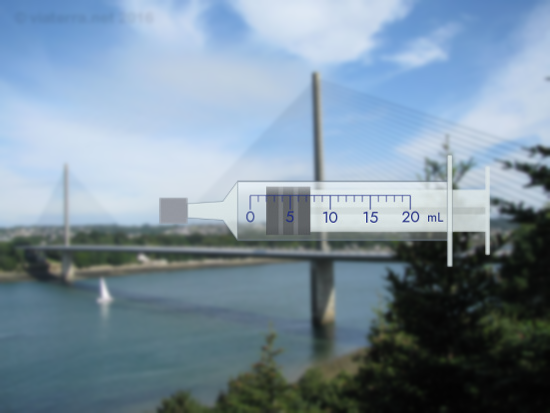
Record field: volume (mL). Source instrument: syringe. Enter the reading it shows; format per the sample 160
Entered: 2
